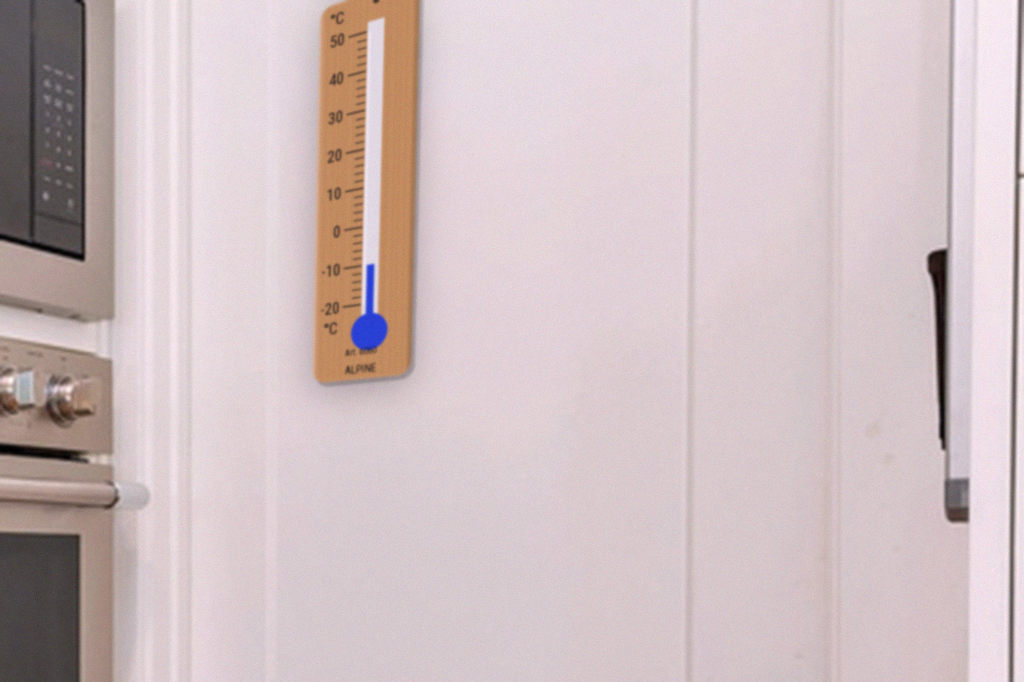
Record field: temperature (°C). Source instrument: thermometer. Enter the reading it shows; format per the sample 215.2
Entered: -10
